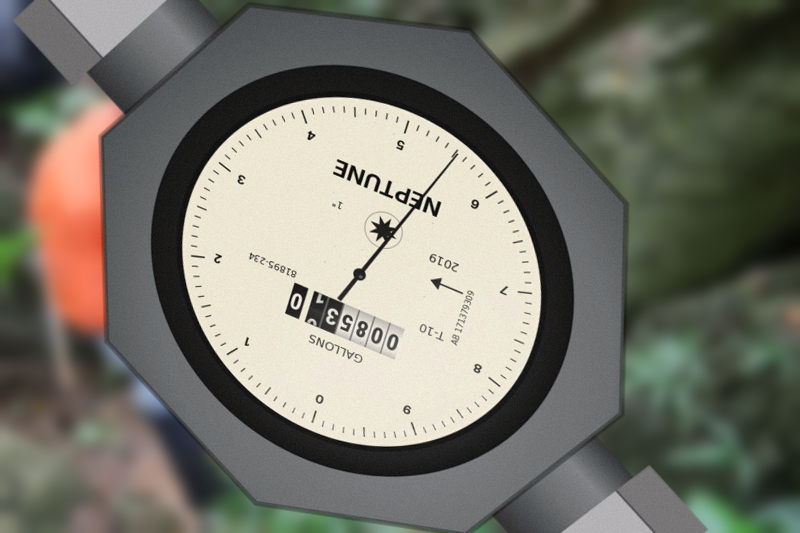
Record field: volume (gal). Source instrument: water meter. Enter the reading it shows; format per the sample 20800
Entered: 85305.5
